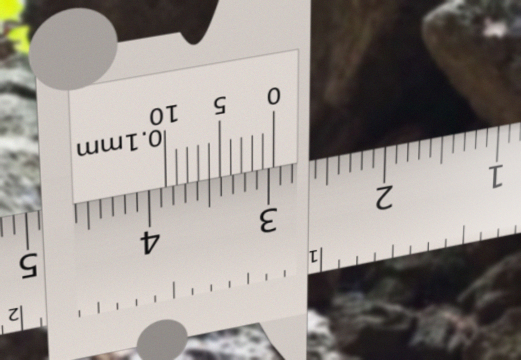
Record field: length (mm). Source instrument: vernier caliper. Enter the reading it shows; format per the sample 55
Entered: 29.6
